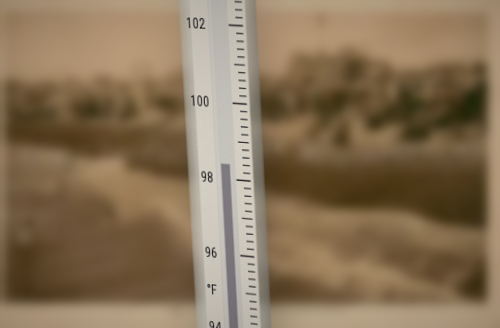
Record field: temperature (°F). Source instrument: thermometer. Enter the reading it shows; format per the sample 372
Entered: 98.4
